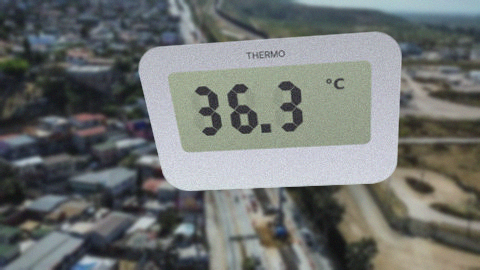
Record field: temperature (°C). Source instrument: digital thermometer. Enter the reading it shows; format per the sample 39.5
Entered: 36.3
